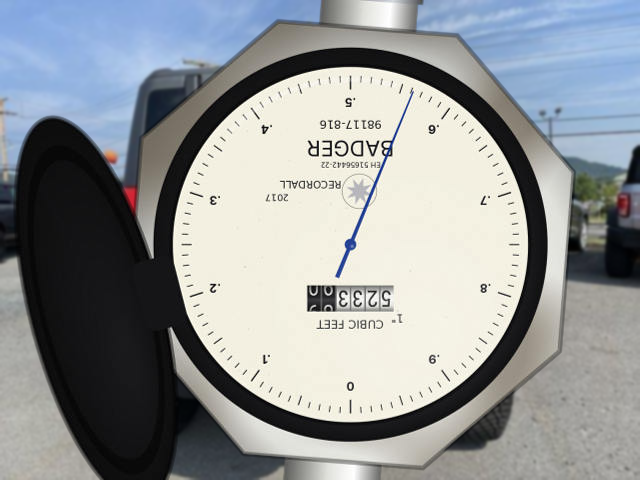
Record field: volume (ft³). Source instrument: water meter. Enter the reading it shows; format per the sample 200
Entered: 523389.56
